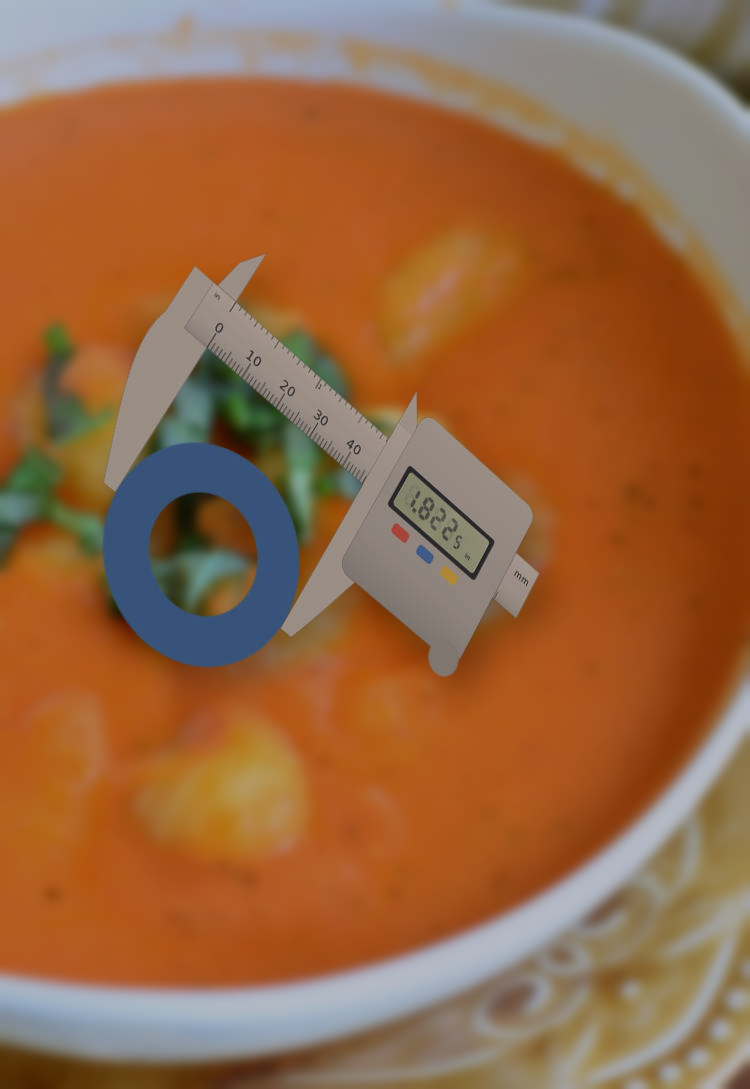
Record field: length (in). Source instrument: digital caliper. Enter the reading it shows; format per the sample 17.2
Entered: 1.8225
